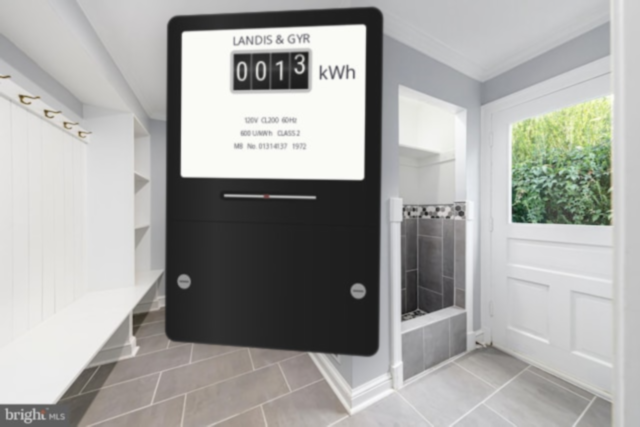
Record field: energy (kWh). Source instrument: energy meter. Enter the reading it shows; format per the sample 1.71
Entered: 13
